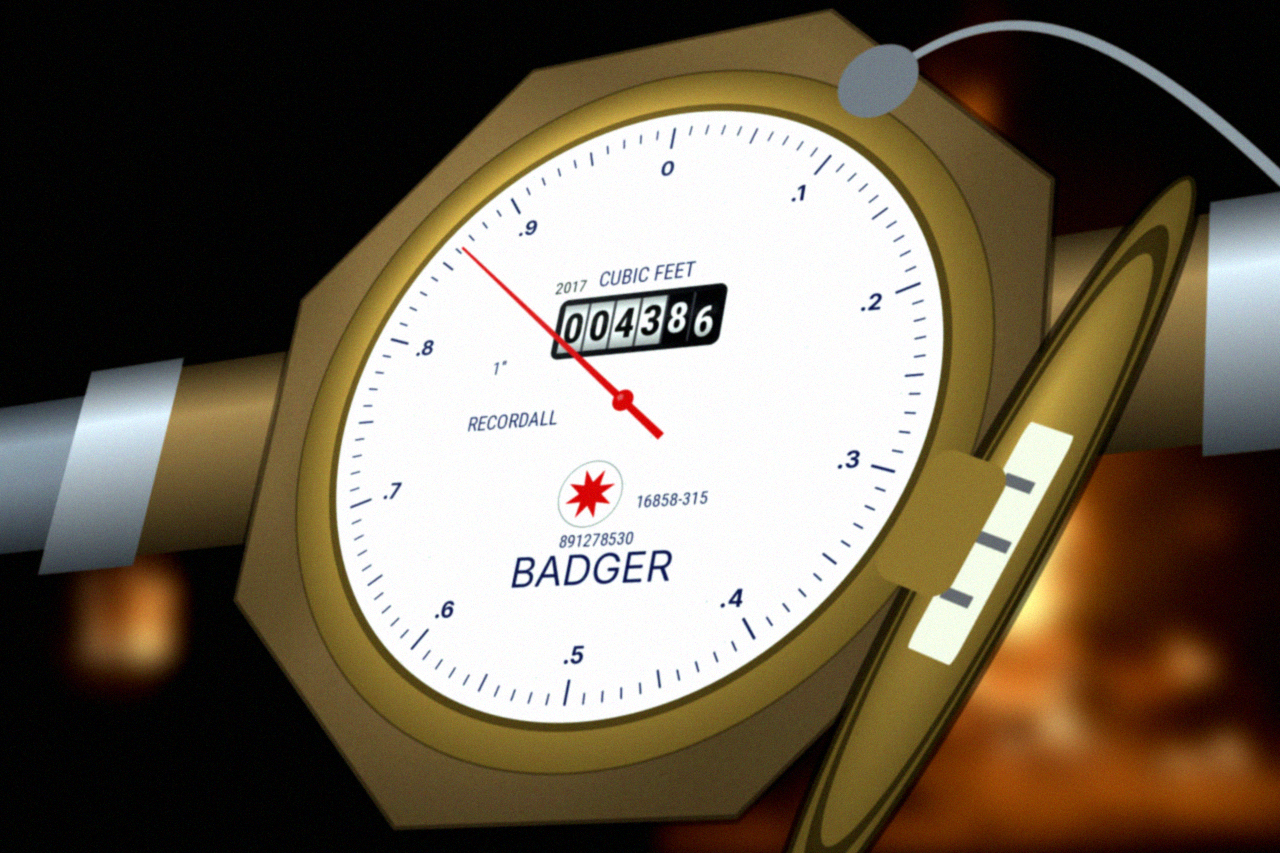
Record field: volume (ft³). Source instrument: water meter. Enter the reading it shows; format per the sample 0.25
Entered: 4385.86
